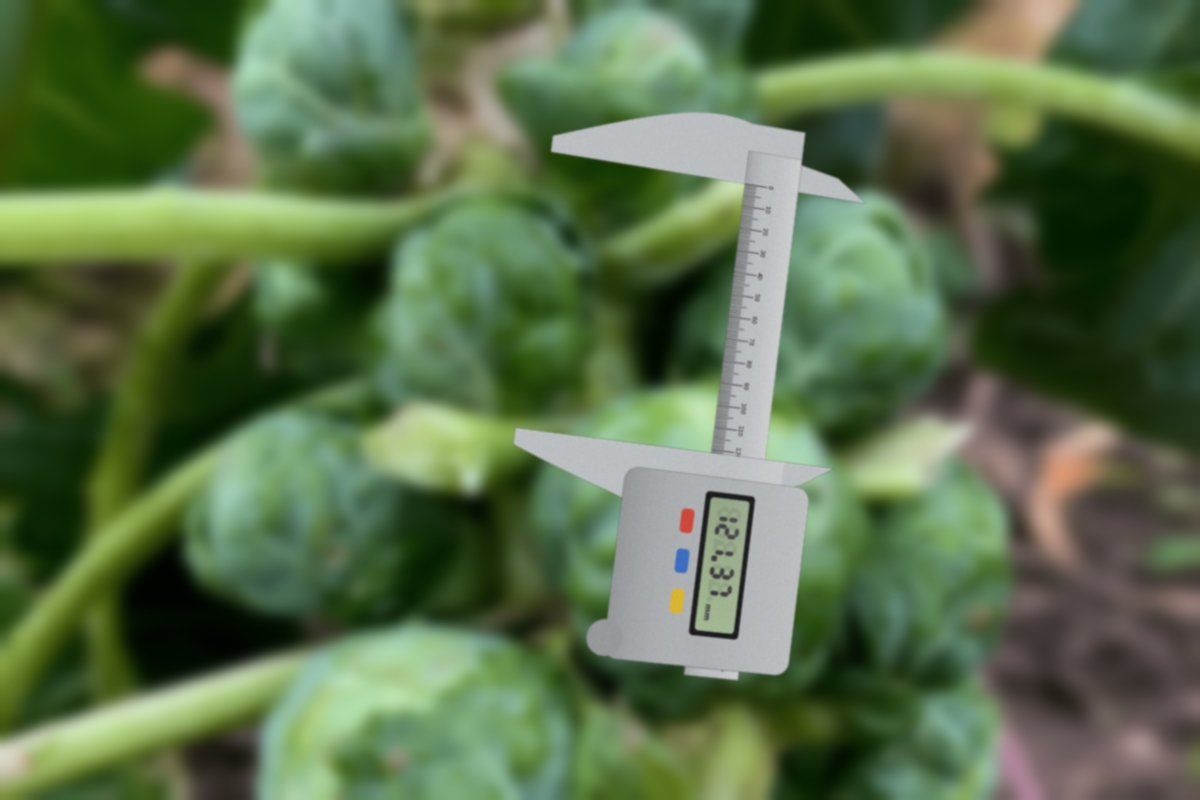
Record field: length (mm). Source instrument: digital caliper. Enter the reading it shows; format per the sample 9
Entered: 121.37
